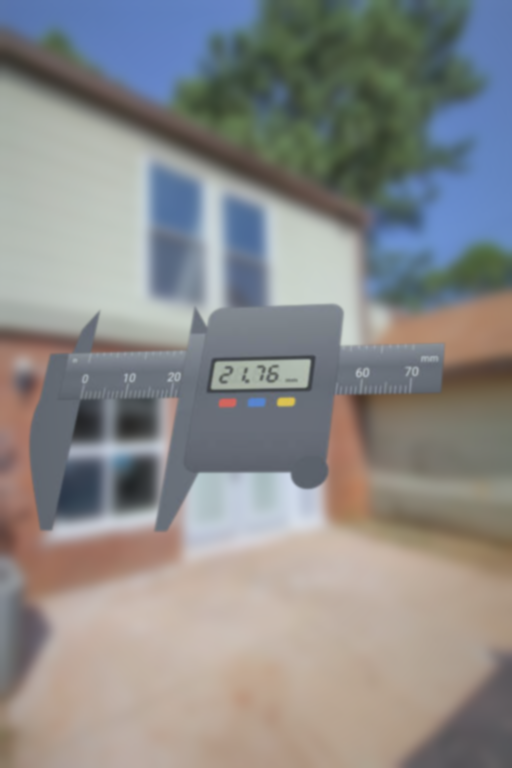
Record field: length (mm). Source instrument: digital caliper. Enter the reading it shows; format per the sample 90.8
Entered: 21.76
